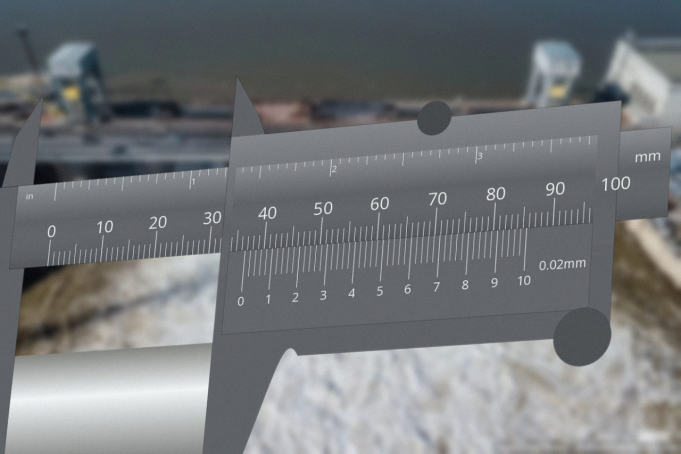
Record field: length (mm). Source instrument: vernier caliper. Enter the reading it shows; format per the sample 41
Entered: 36.6
